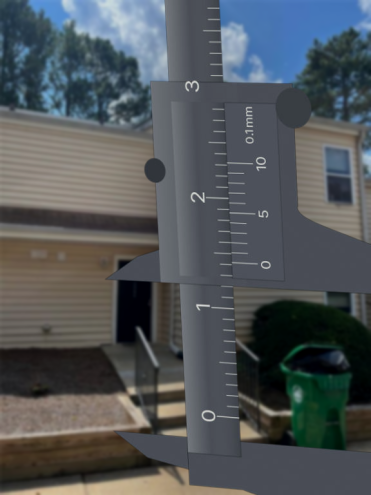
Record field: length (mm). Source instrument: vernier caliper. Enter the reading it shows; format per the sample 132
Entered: 14.2
